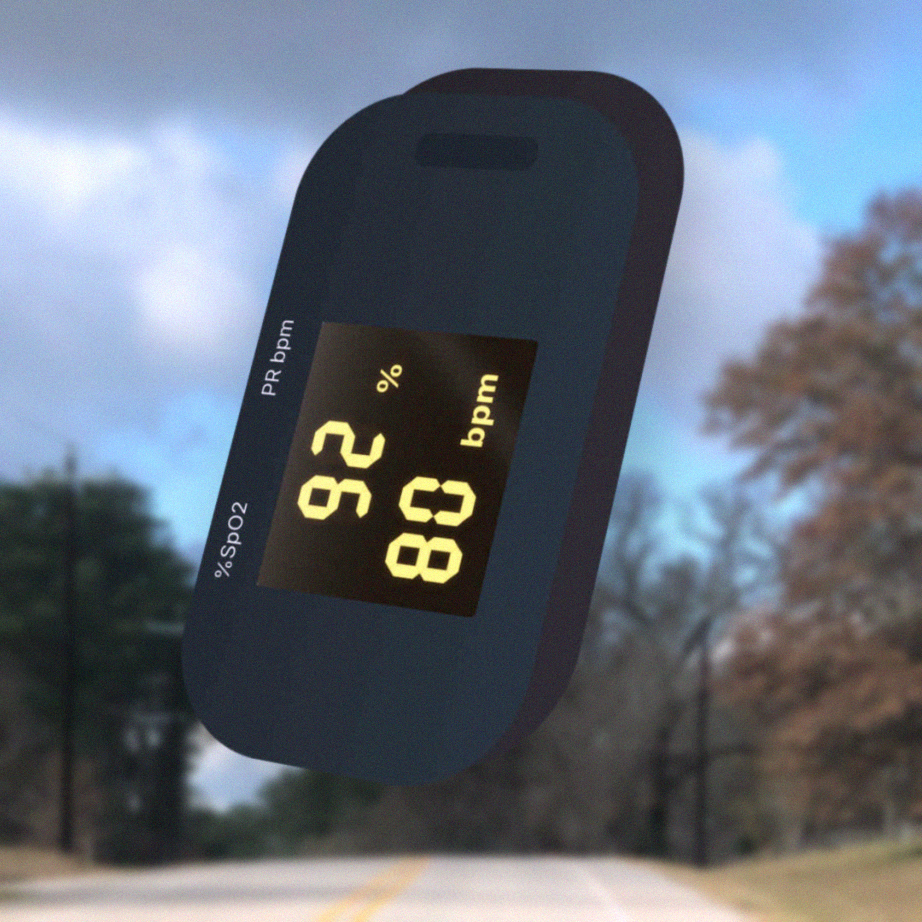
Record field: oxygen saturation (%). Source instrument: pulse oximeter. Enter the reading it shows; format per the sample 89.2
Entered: 92
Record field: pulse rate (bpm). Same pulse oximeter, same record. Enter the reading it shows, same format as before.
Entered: 80
